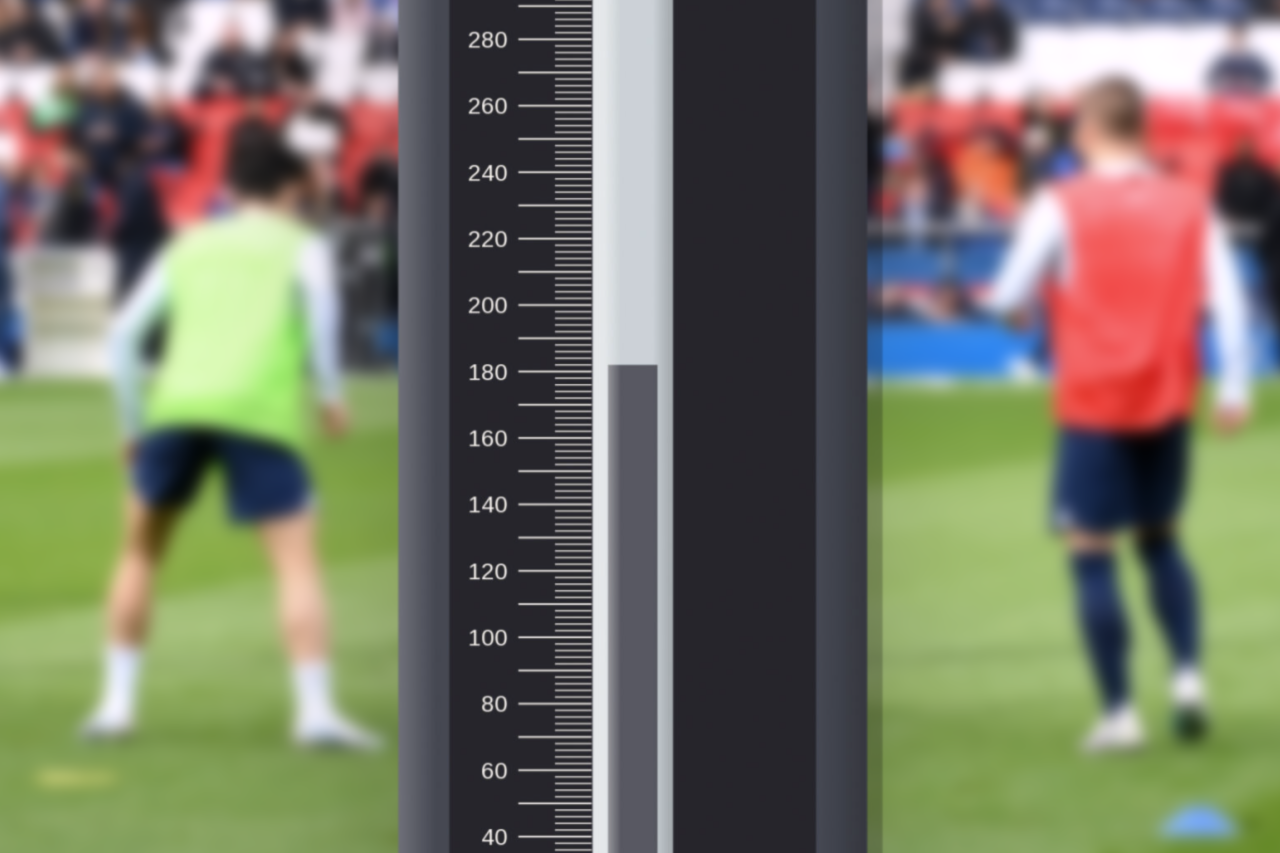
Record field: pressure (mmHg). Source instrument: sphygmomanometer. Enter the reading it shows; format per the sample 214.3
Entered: 182
